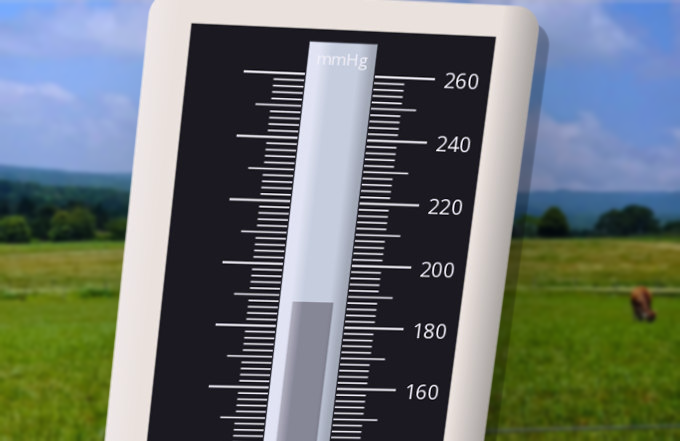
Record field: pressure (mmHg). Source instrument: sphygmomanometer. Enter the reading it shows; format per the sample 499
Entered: 188
